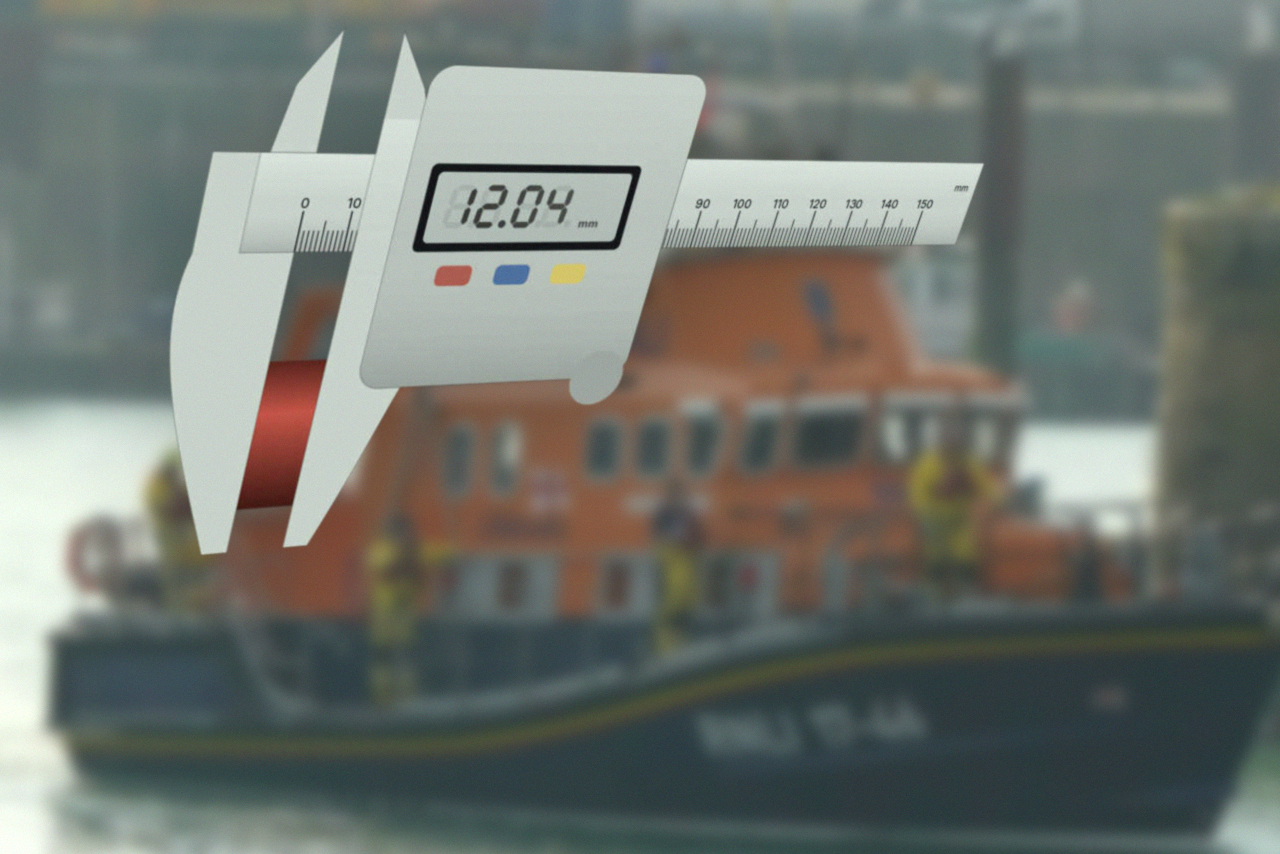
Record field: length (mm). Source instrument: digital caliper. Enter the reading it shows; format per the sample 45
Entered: 12.04
